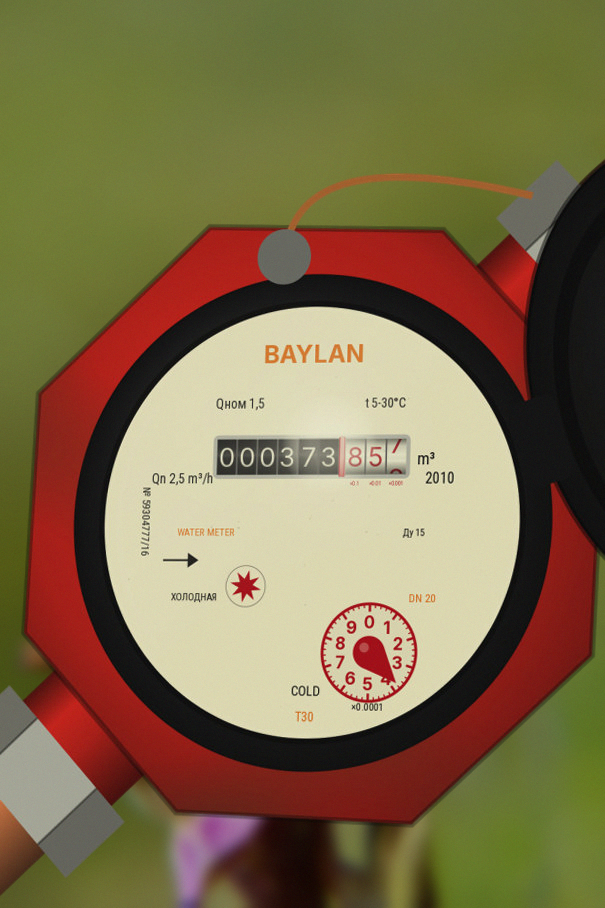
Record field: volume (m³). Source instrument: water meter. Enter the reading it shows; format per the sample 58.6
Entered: 373.8573
